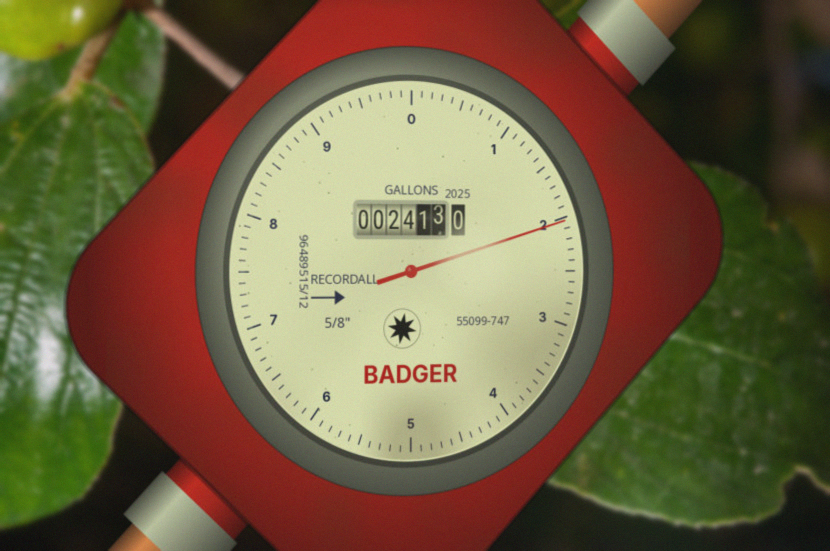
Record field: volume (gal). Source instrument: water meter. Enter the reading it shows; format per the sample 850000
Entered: 24132.0
